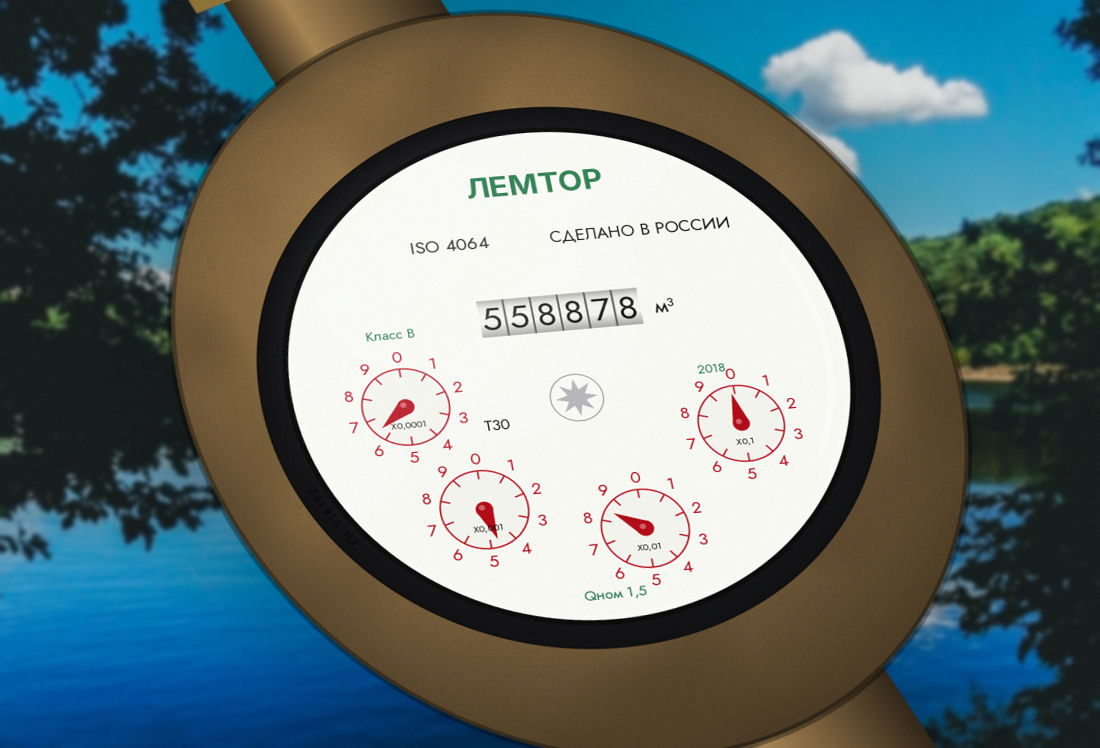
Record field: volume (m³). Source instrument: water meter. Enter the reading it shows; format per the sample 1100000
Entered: 558877.9846
